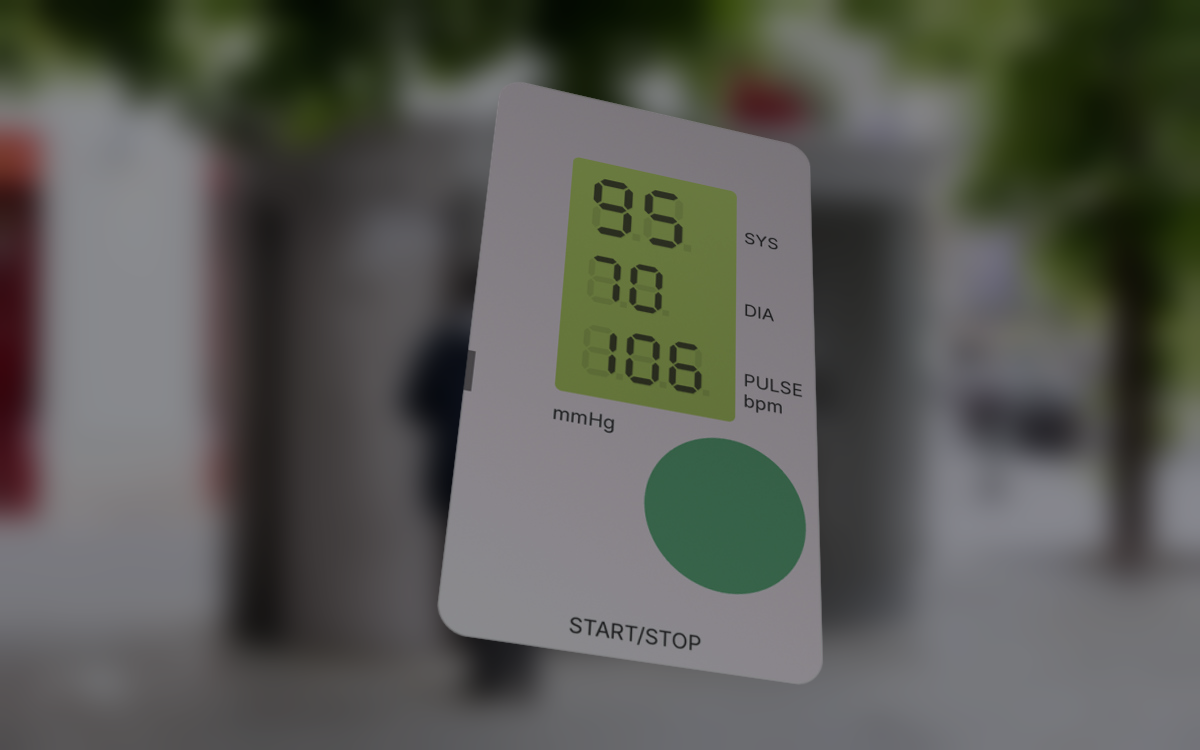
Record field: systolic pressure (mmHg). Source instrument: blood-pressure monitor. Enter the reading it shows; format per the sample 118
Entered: 95
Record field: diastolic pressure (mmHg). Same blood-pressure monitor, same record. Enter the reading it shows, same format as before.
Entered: 70
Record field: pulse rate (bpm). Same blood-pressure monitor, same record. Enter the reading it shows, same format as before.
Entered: 106
